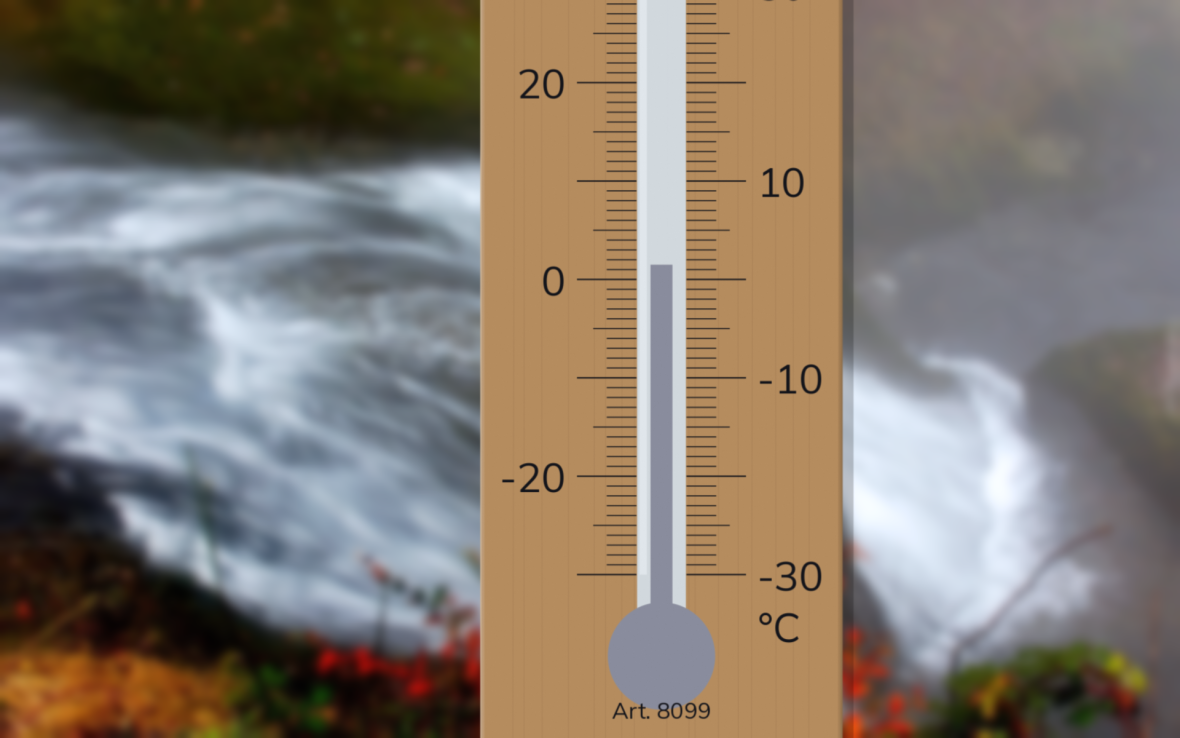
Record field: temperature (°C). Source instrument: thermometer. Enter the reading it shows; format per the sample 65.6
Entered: 1.5
